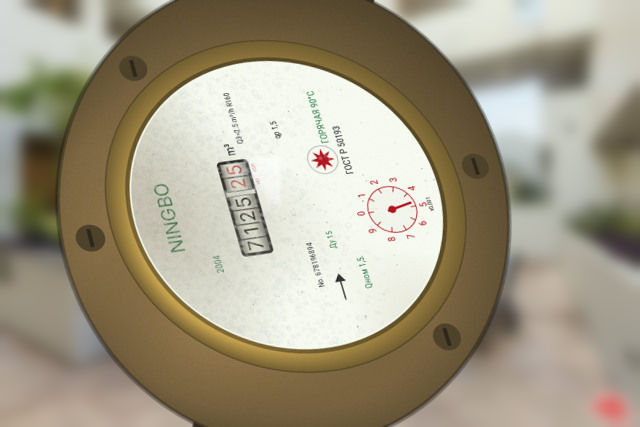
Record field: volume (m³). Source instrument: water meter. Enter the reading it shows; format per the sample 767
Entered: 7125.254
